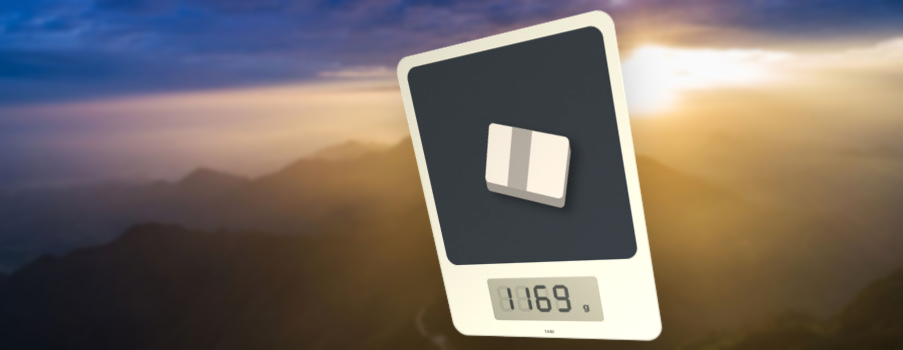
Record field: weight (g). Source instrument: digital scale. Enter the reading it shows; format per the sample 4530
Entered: 1169
